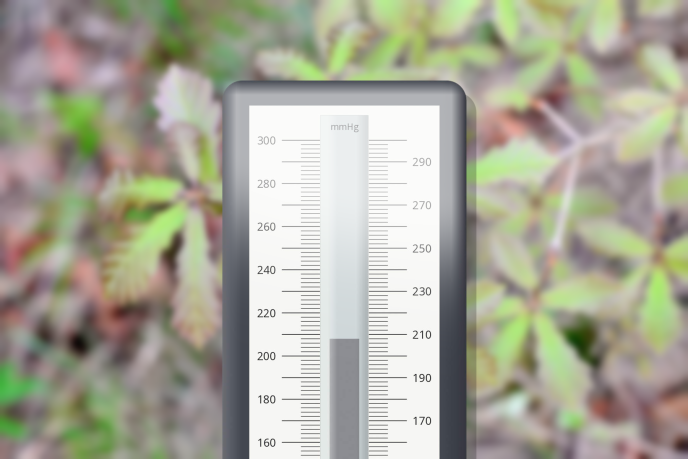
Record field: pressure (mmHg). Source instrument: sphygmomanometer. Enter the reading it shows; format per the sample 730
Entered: 208
